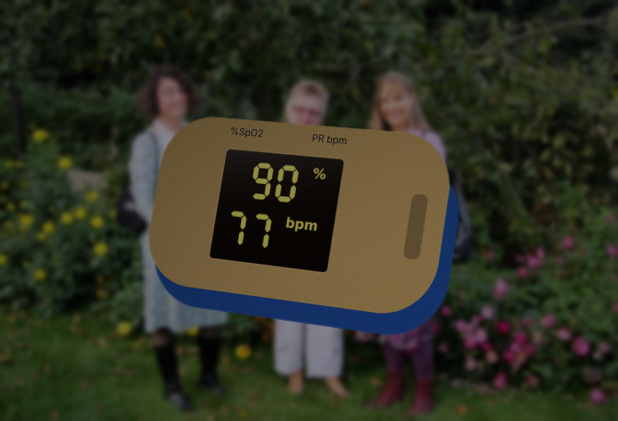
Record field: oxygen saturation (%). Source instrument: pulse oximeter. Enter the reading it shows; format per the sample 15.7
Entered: 90
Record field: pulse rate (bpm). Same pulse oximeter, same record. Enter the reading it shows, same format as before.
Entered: 77
